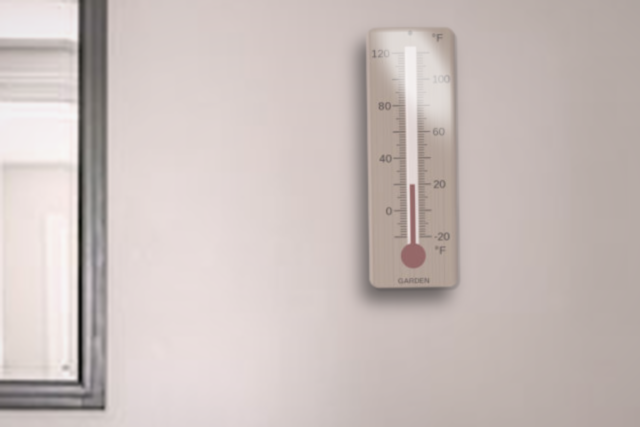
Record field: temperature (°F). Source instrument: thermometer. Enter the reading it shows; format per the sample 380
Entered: 20
